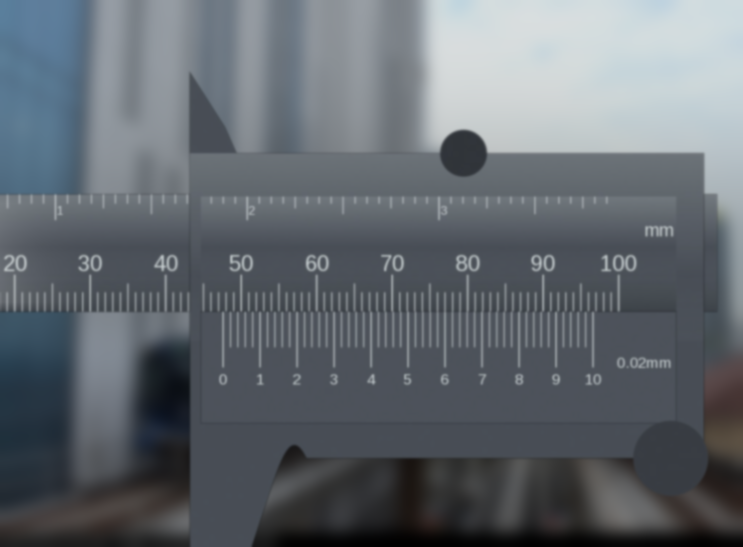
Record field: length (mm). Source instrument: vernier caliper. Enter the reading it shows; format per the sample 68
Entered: 47.6
